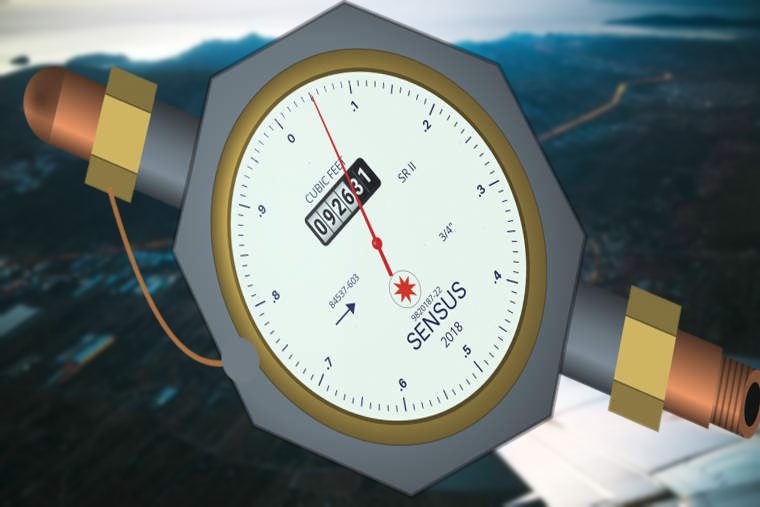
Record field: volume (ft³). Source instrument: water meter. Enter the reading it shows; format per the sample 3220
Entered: 92631.05
